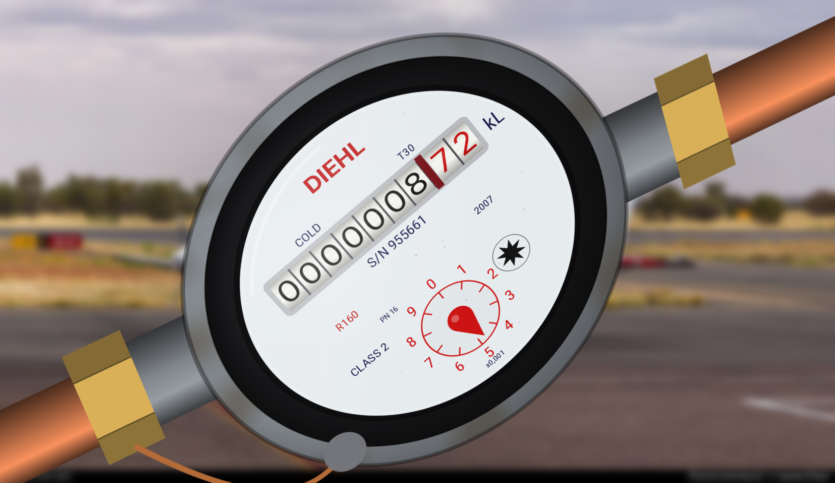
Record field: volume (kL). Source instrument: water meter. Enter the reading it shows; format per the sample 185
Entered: 8.724
